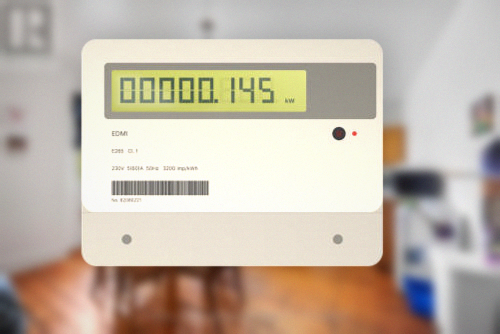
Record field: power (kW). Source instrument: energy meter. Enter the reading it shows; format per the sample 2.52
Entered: 0.145
